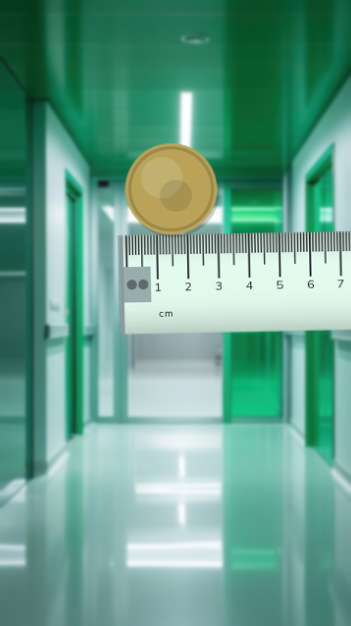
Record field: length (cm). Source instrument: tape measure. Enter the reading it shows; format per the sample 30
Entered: 3
